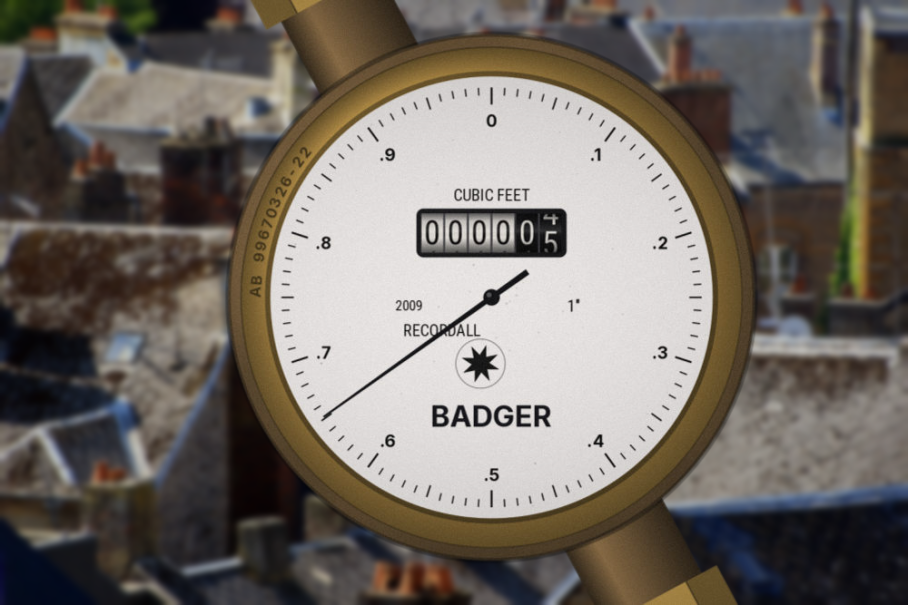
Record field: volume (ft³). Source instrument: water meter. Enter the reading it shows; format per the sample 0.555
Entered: 4.65
